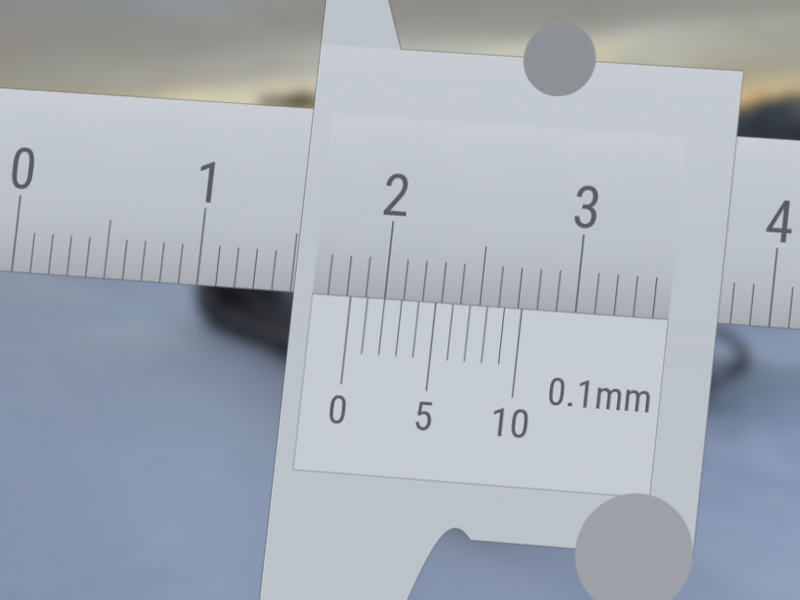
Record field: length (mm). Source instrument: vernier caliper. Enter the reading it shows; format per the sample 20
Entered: 18.2
